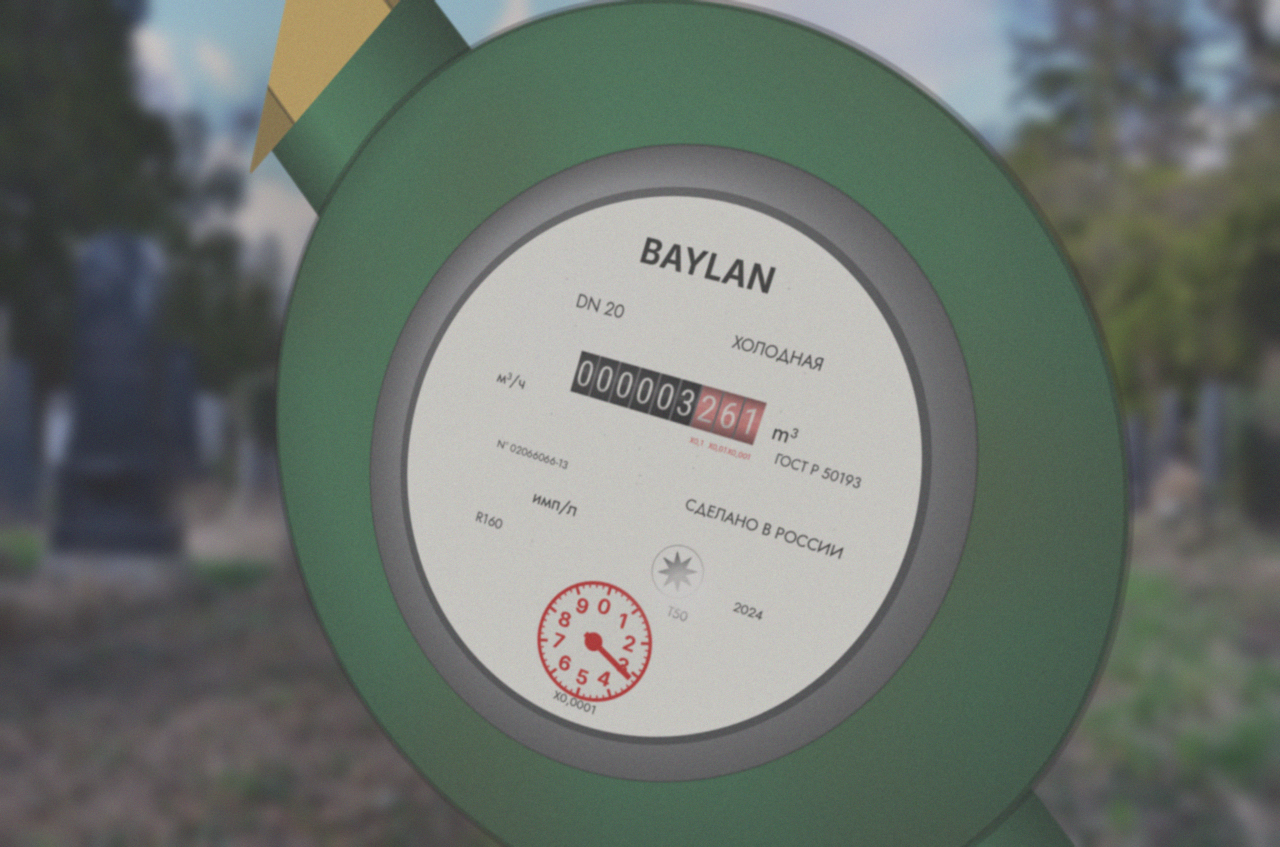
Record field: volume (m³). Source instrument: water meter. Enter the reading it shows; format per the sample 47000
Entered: 3.2613
